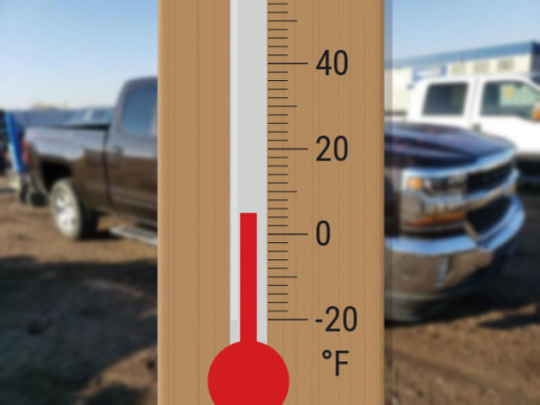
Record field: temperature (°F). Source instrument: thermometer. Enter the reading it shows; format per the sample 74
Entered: 5
